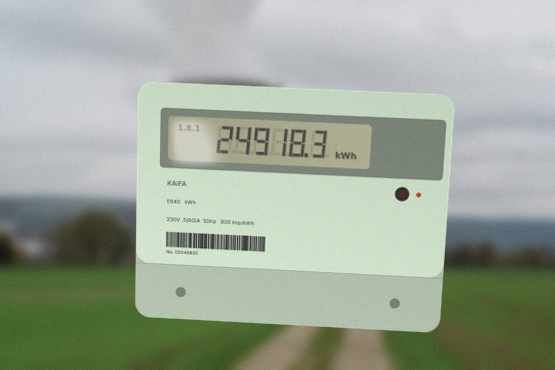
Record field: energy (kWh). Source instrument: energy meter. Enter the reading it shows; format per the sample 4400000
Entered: 24918.3
